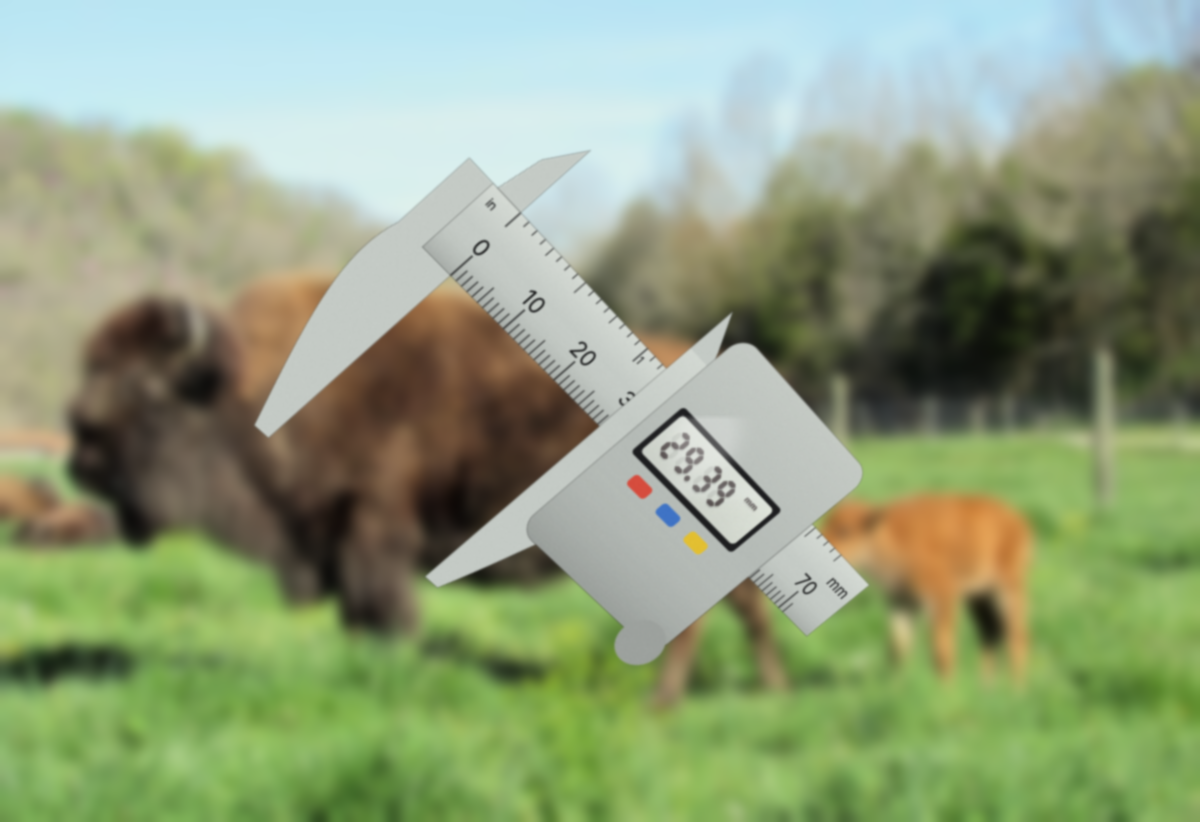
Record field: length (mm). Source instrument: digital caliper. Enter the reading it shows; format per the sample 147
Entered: 29.39
